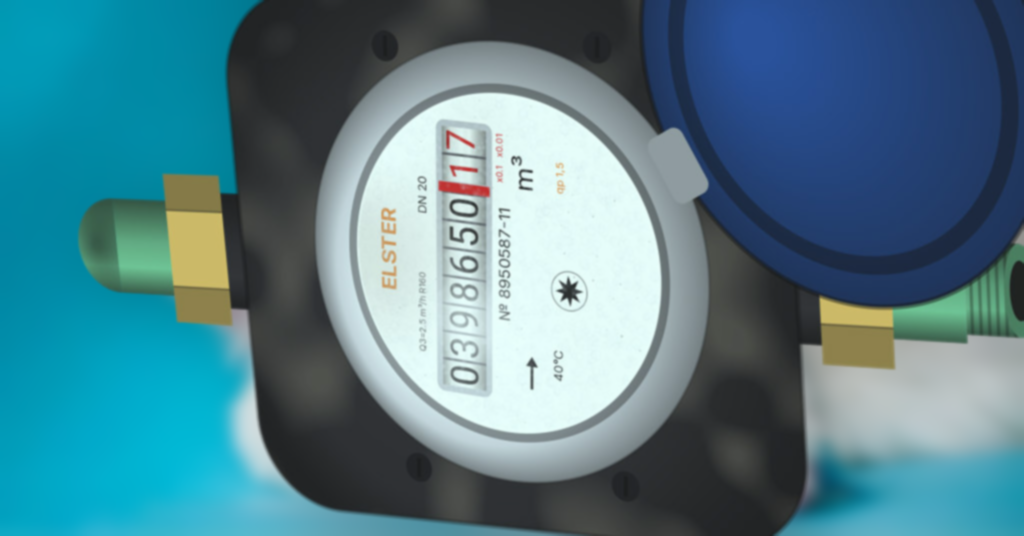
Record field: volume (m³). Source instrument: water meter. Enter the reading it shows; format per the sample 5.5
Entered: 398650.17
